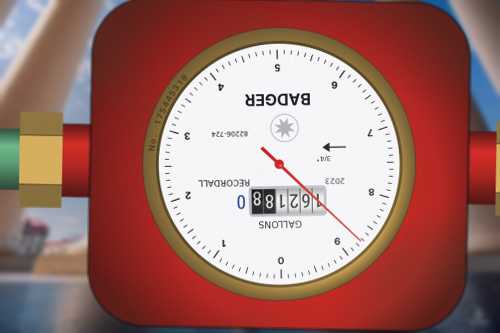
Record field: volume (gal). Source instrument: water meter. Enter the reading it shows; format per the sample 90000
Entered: 1621878.7
